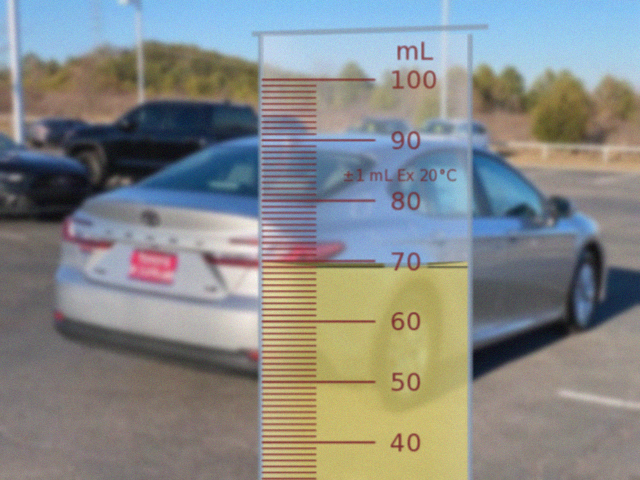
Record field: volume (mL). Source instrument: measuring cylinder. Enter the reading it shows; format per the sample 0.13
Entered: 69
